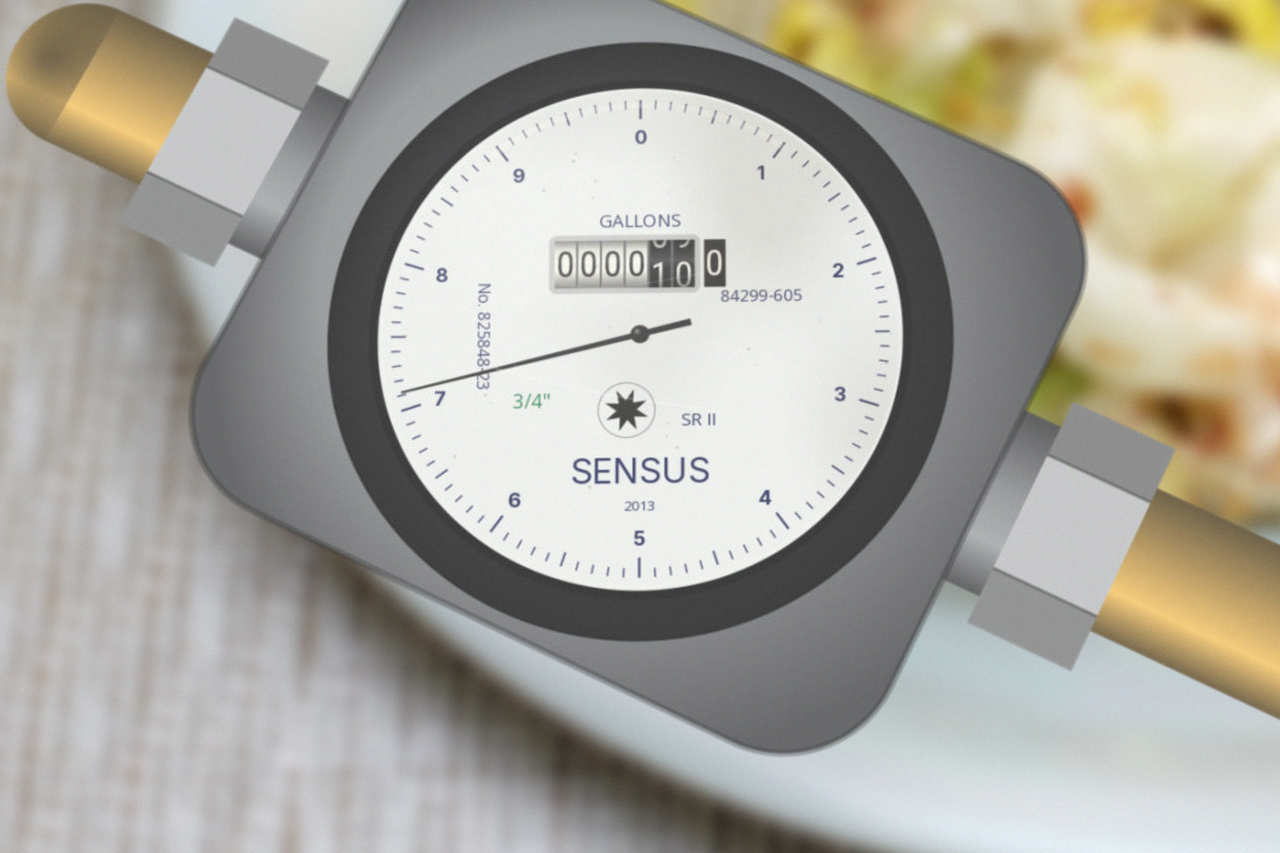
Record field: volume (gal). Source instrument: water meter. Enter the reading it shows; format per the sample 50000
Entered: 97.1
